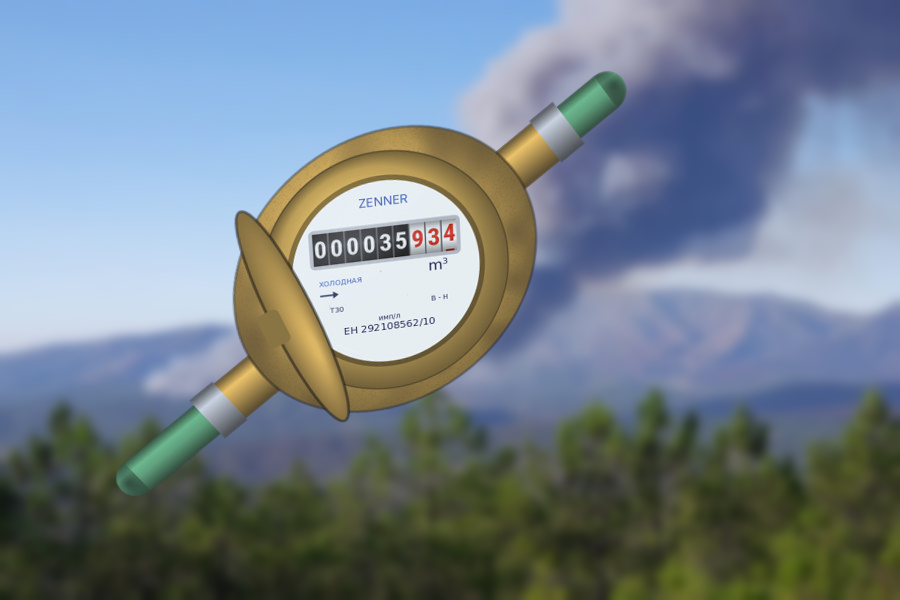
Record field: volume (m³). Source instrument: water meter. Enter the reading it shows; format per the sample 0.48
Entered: 35.934
